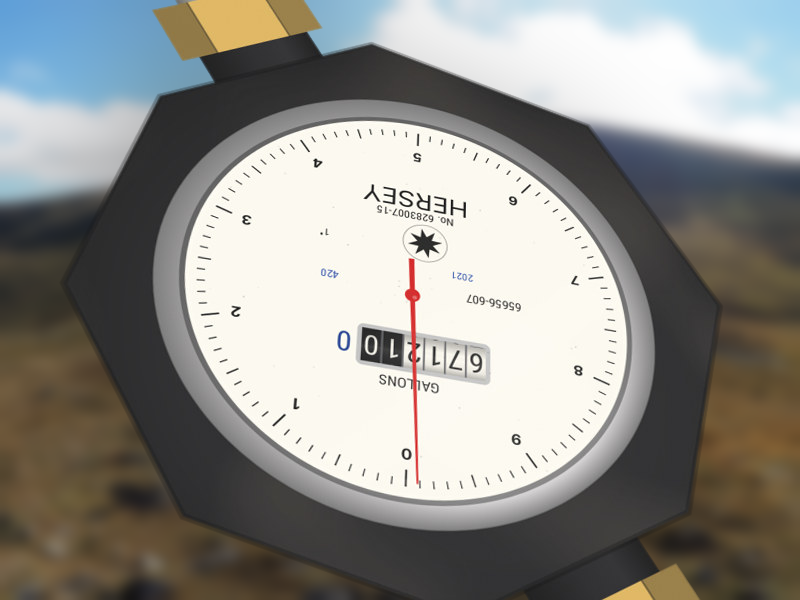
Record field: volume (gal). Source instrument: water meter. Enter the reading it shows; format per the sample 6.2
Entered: 6712099.9
